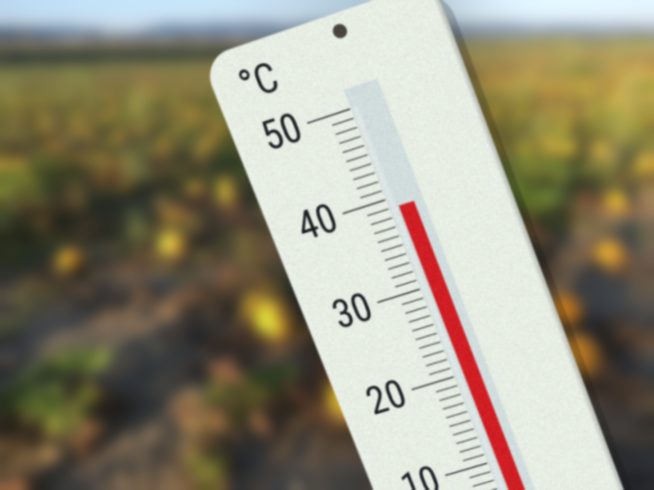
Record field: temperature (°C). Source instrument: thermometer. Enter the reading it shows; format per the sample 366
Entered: 39
